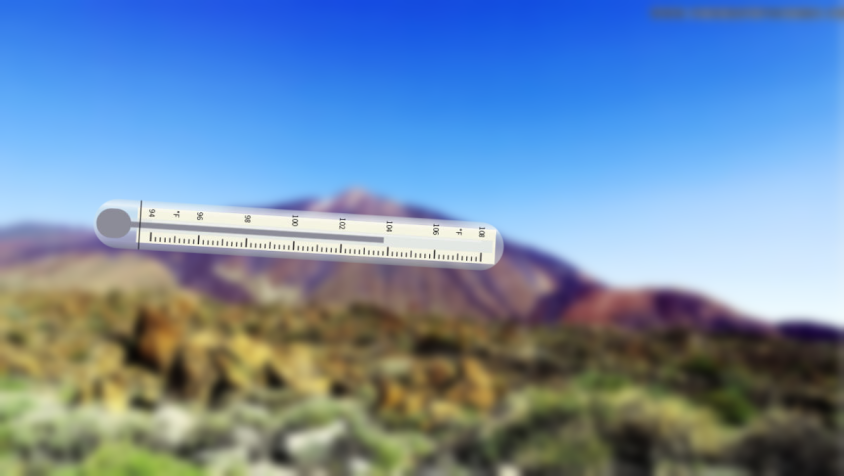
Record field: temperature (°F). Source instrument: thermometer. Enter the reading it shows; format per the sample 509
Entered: 103.8
